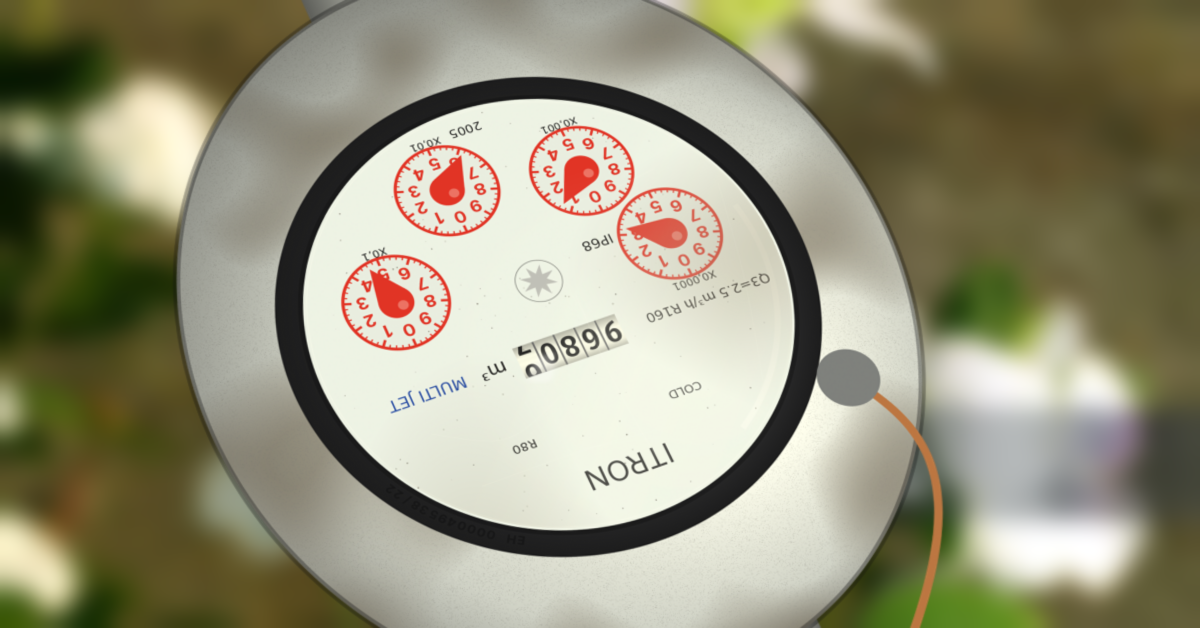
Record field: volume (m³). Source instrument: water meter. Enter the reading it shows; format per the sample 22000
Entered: 96806.4613
